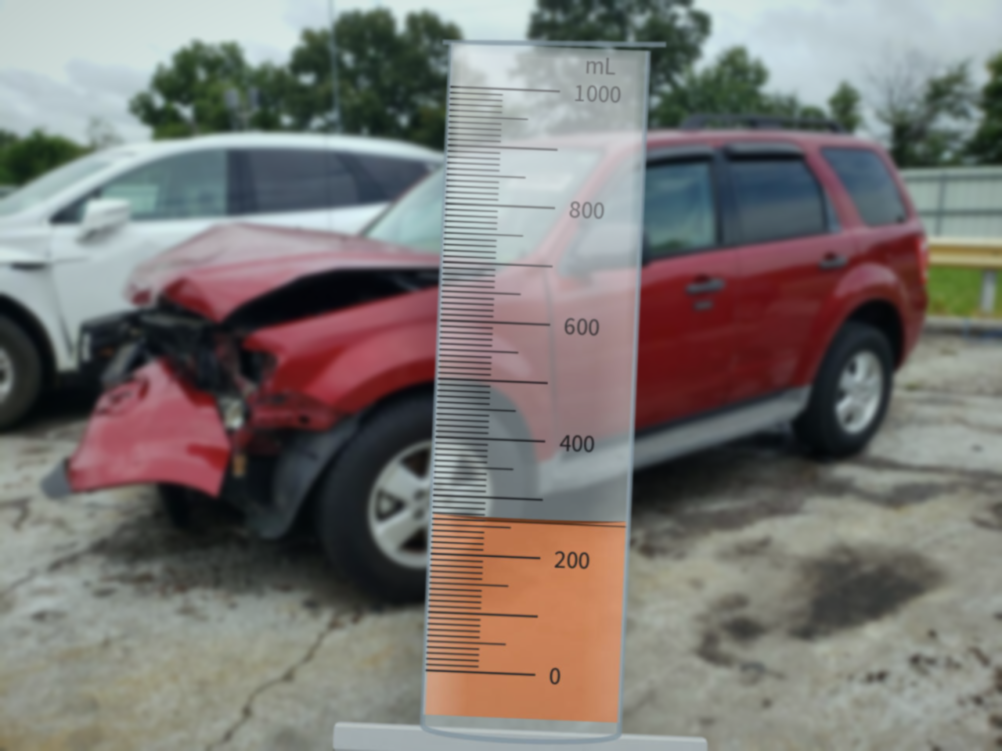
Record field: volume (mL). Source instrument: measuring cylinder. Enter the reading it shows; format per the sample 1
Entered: 260
